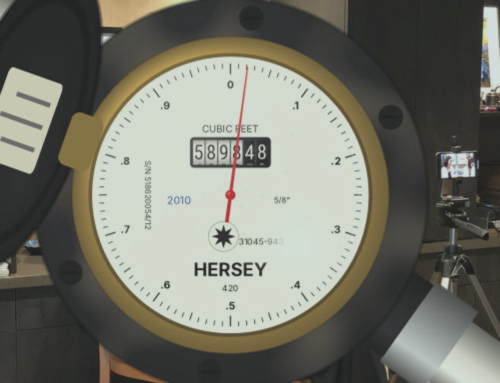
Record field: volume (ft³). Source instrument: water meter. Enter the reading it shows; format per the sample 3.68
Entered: 589848.02
